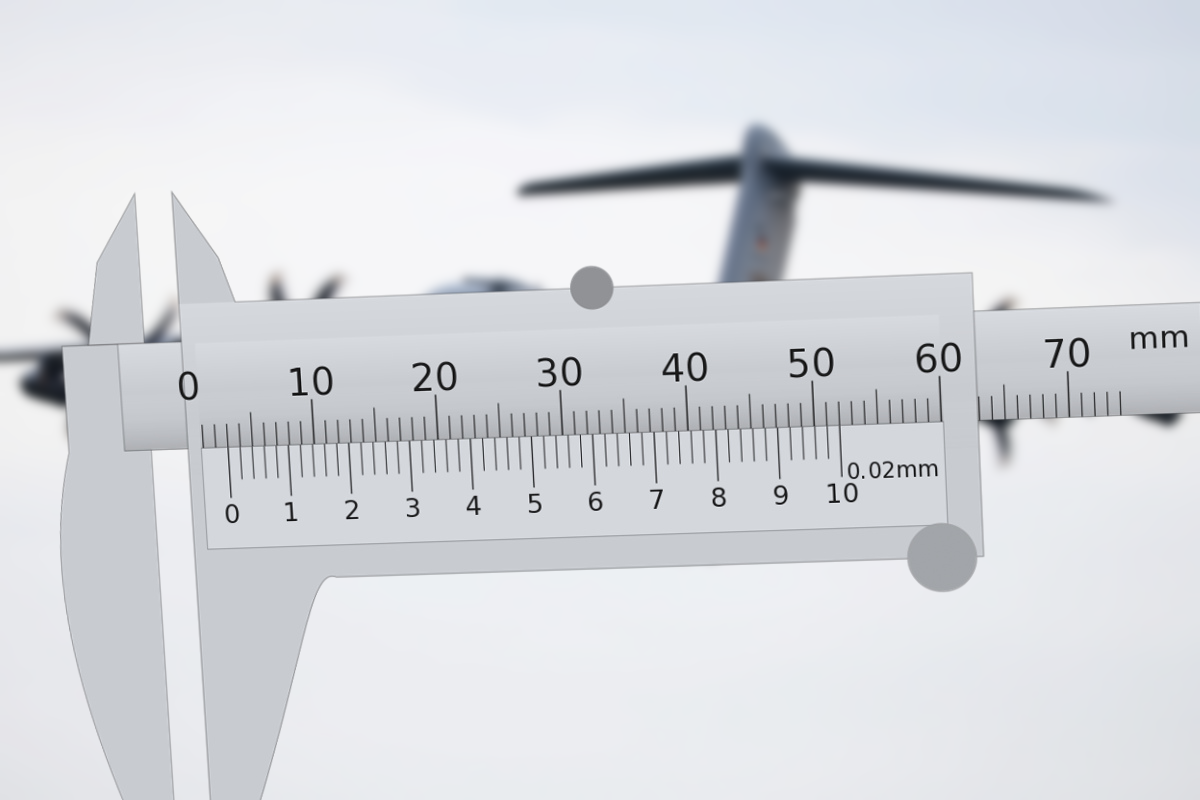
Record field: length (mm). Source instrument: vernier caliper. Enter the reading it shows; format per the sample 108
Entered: 3.0
